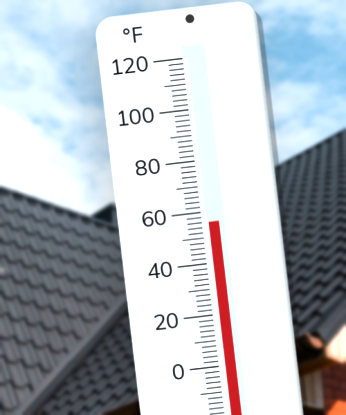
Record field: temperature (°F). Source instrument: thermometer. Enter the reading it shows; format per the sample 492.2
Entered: 56
